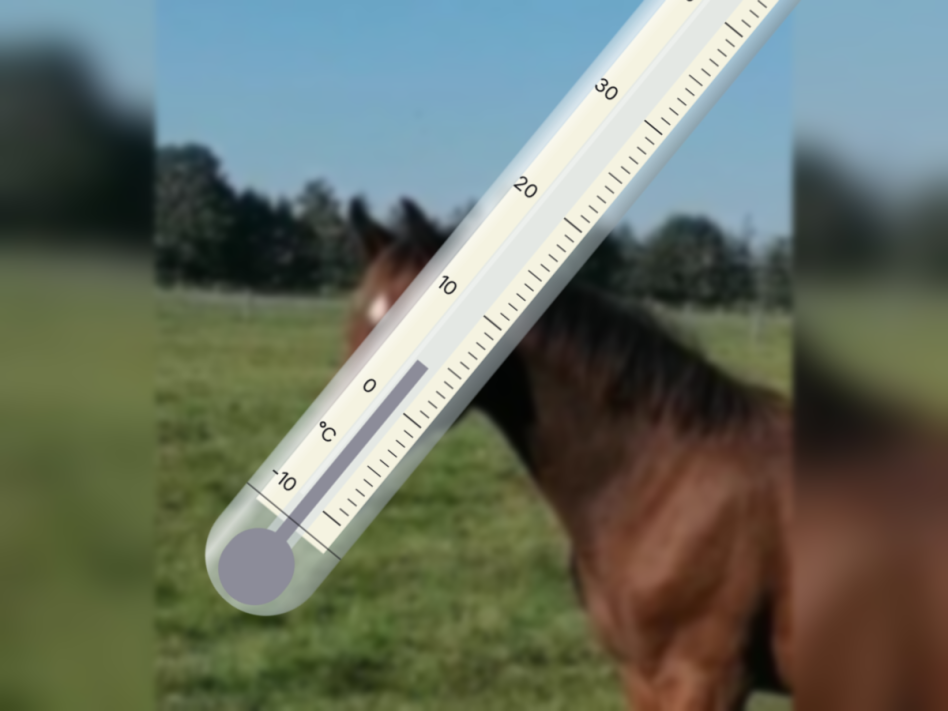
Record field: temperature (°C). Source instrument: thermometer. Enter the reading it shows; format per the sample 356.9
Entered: 4
